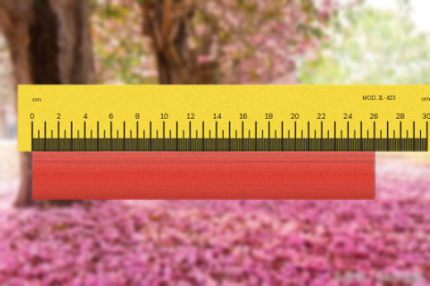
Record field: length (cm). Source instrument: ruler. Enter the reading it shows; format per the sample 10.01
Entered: 26
